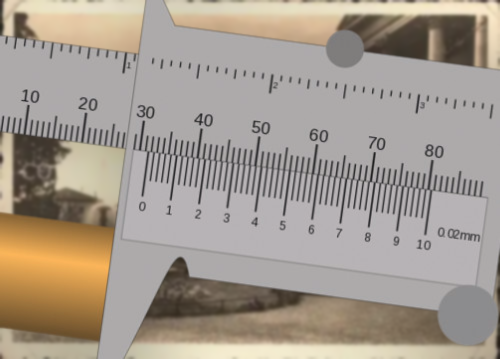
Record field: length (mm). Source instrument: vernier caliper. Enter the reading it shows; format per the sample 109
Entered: 31.5
